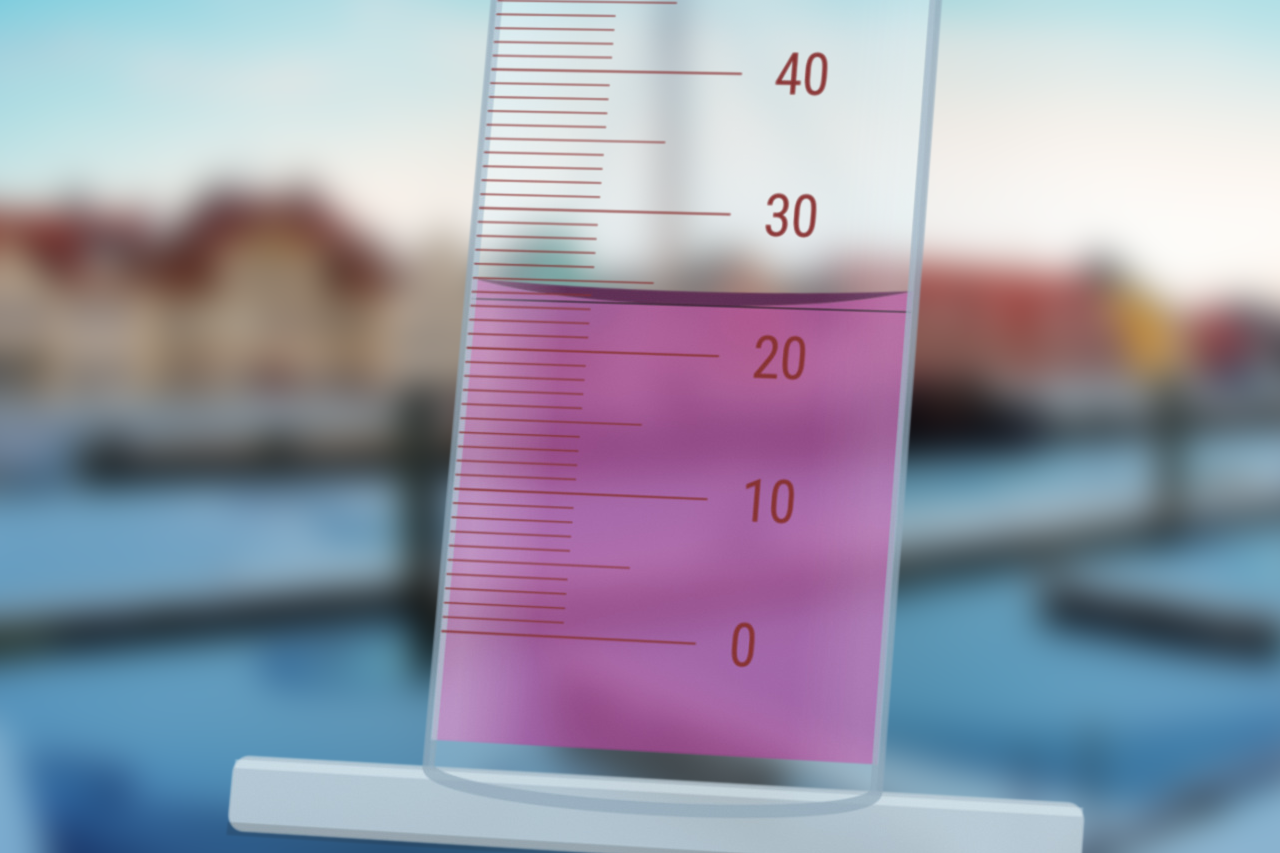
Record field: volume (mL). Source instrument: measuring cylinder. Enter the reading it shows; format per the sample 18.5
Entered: 23.5
